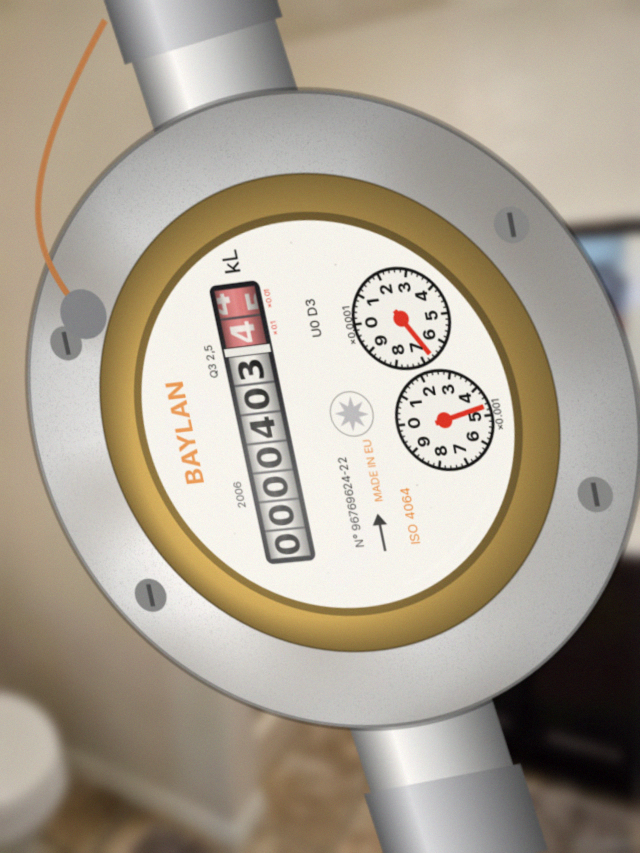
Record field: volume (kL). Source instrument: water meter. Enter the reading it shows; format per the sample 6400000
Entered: 403.4446
